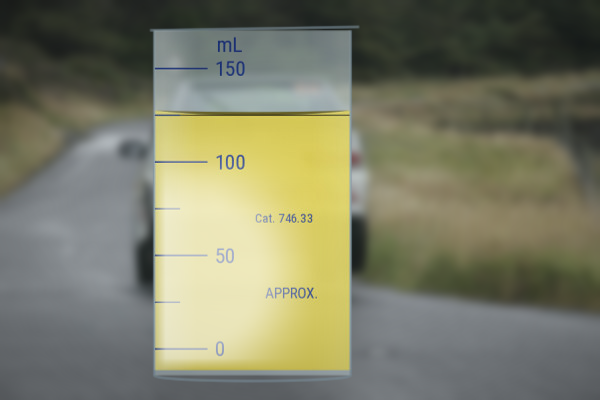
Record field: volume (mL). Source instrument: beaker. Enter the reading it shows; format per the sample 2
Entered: 125
